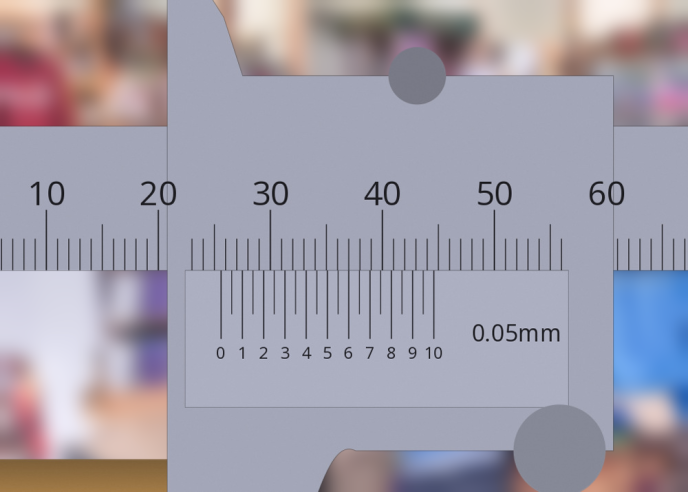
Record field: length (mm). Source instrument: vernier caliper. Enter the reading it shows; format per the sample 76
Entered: 25.6
